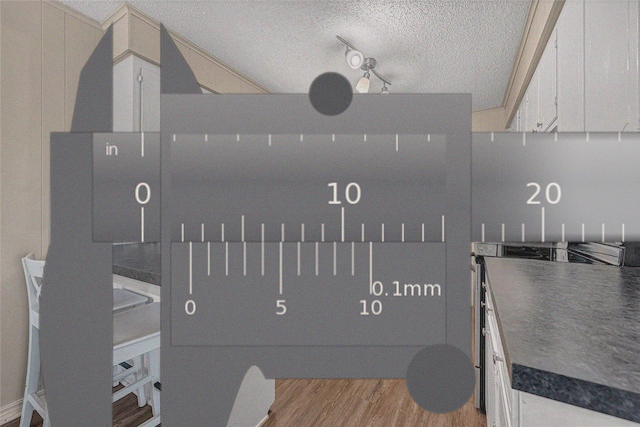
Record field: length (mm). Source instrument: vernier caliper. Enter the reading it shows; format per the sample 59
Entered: 2.4
